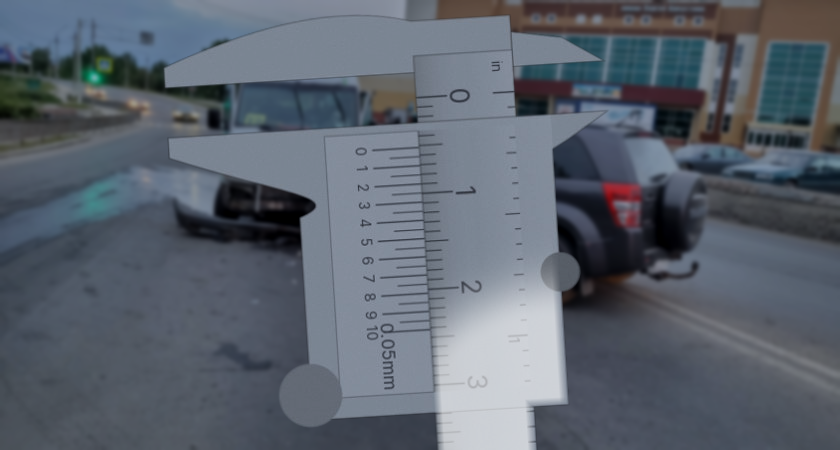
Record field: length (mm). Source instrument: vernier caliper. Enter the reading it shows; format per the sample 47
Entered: 5.2
